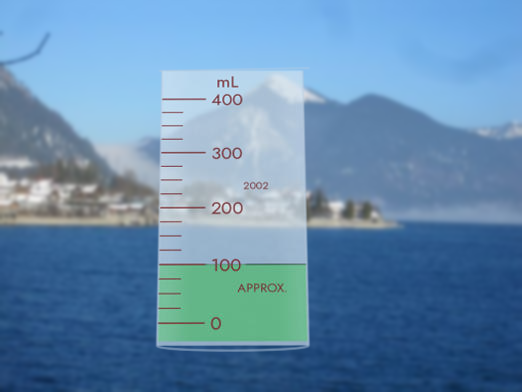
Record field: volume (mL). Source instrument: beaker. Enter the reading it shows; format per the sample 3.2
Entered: 100
